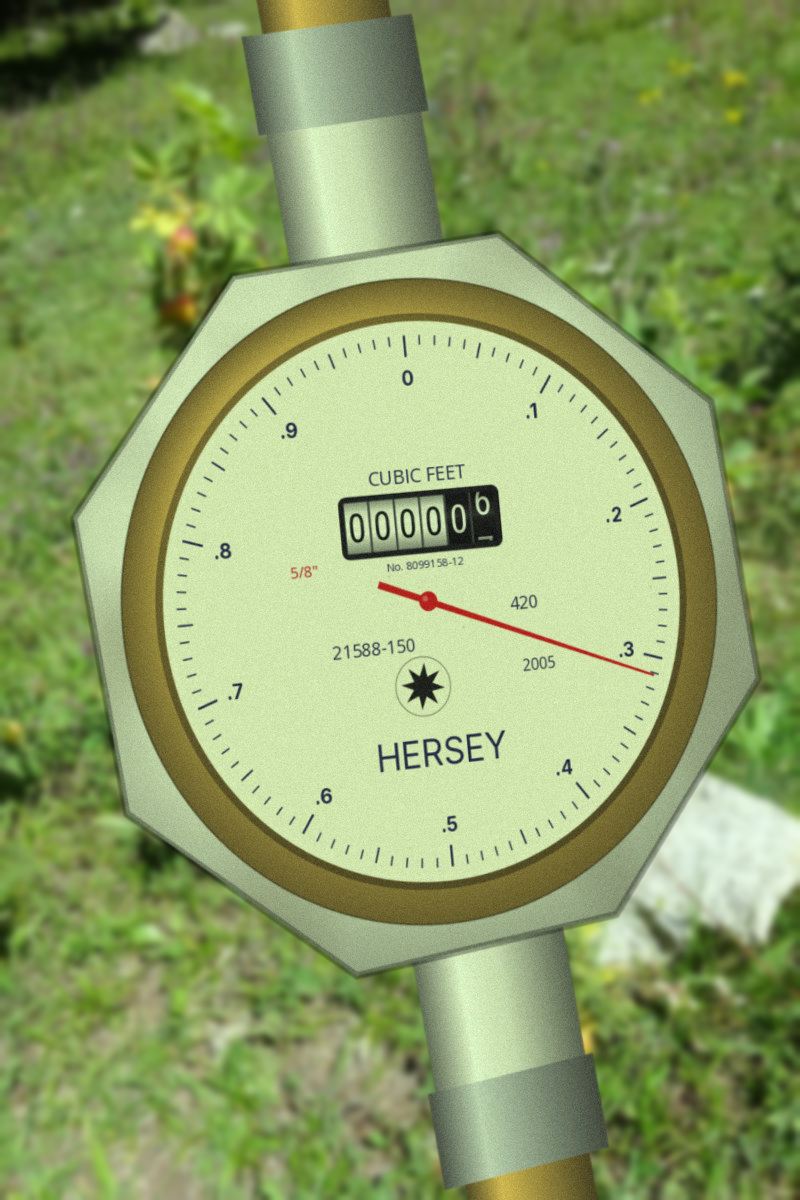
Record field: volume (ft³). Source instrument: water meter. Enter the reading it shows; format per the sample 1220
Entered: 6.31
